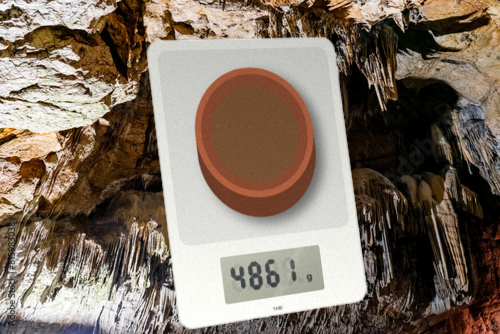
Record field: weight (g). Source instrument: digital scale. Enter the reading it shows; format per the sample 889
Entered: 4861
